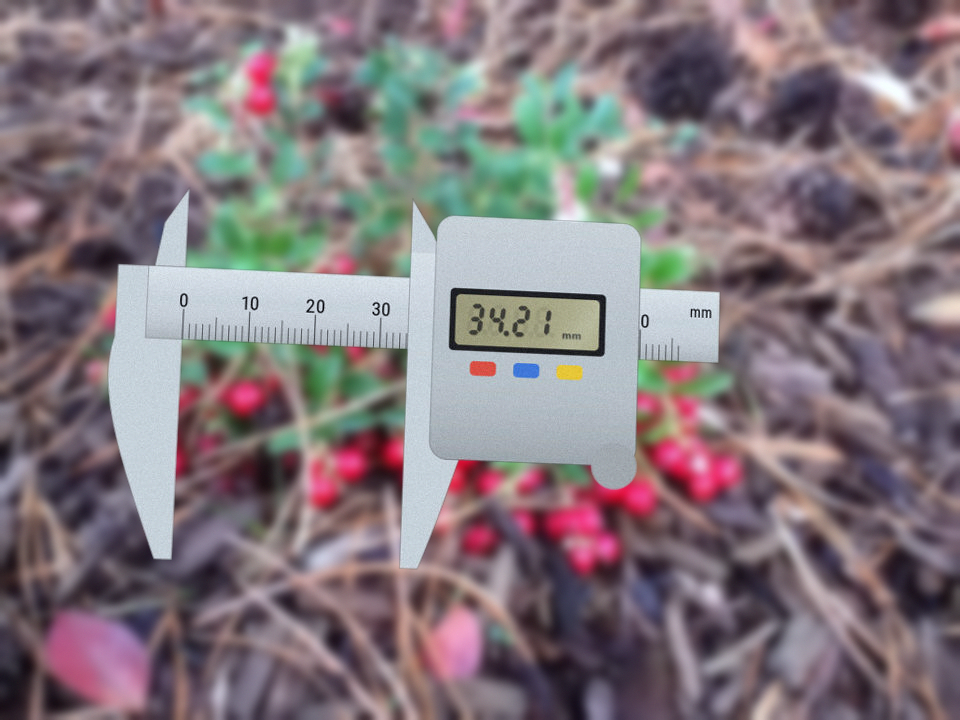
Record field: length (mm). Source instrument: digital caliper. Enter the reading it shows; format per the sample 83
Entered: 34.21
